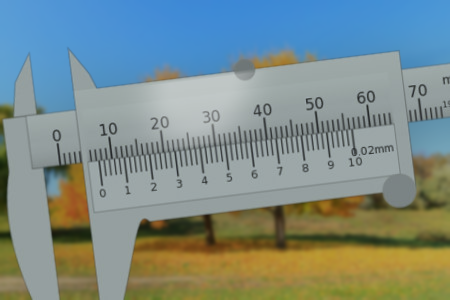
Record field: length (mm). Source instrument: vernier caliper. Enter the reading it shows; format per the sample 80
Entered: 7.5
